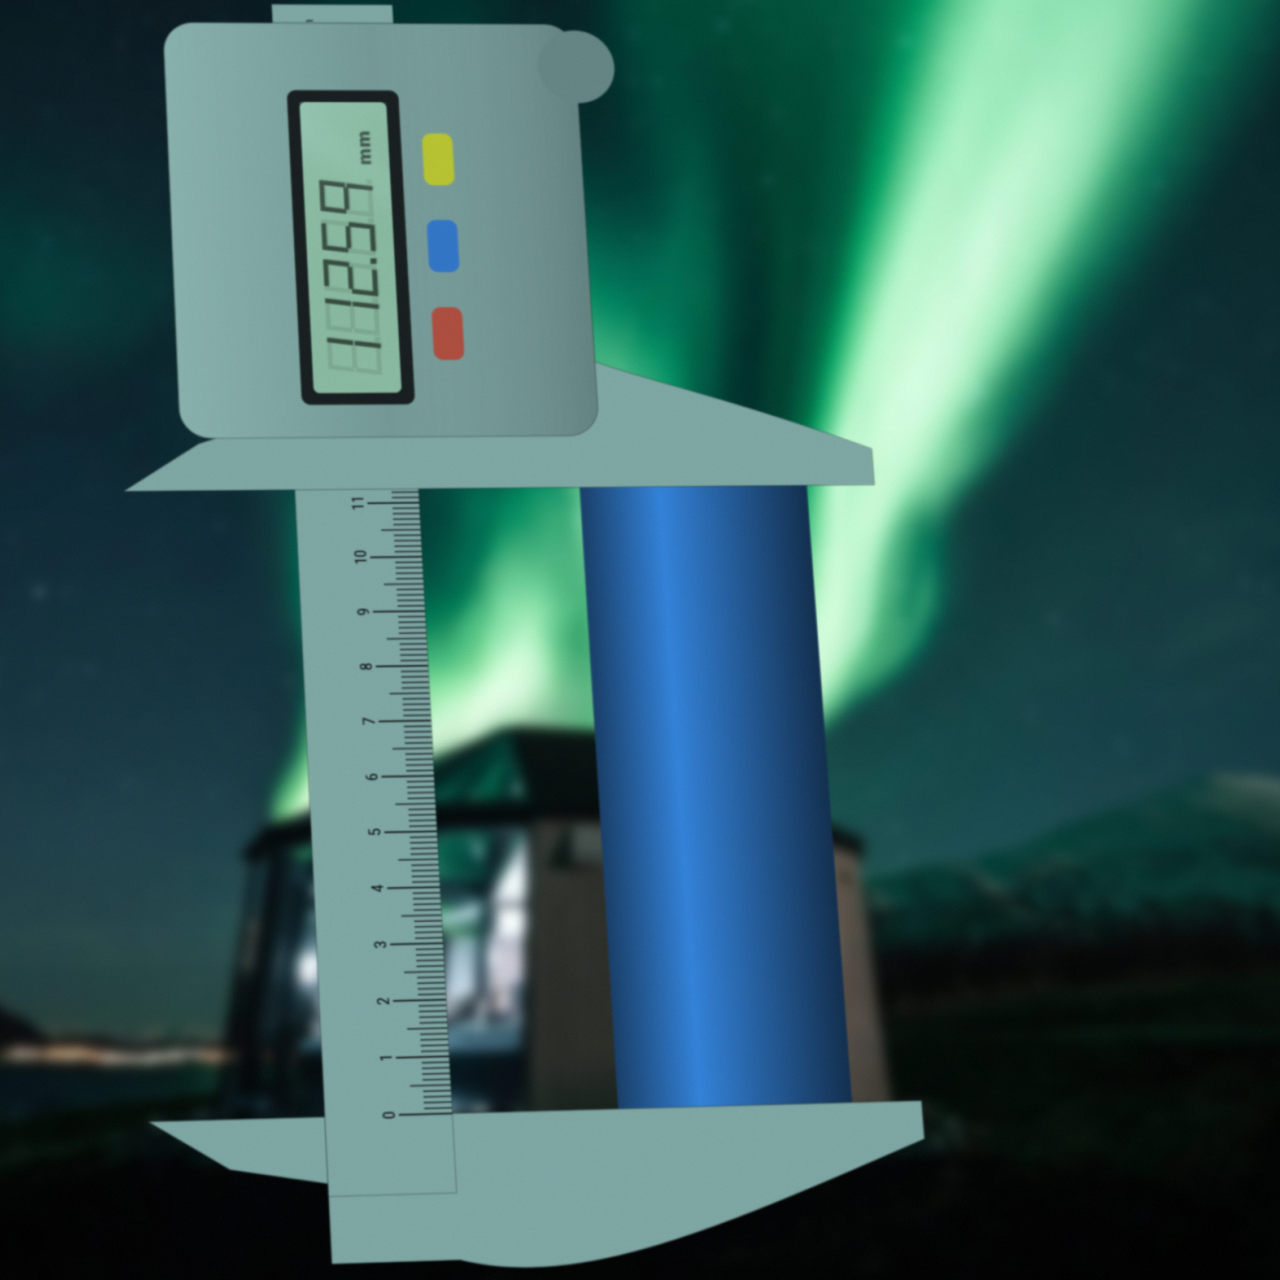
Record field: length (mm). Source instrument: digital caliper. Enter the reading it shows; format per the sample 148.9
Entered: 112.59
